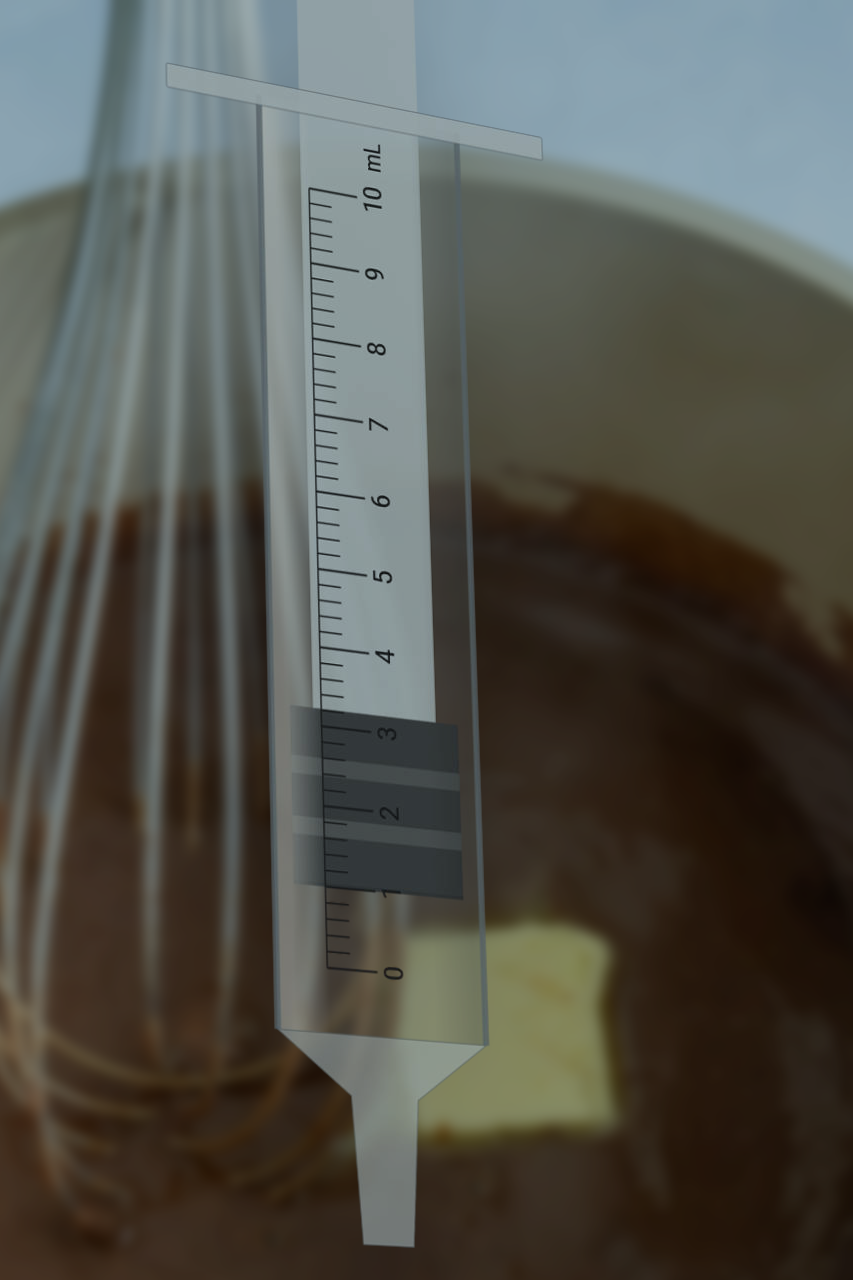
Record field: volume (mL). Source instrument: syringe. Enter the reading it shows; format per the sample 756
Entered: 1
